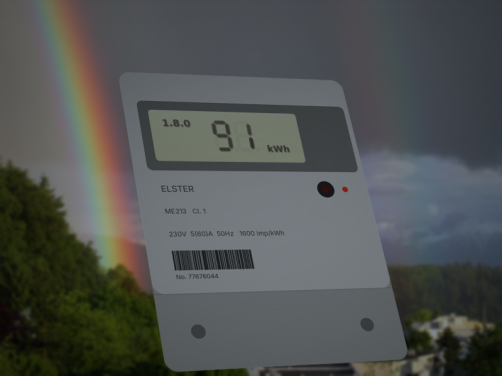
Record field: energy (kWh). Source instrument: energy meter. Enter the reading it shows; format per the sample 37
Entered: 91
